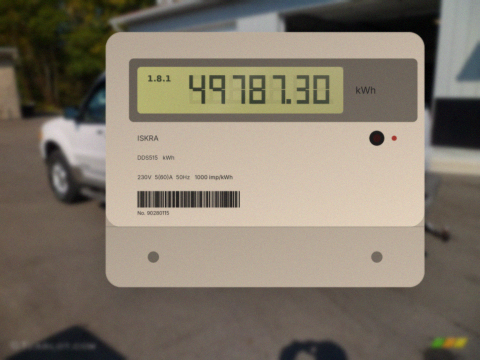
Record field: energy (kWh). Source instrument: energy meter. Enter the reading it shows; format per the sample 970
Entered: 49787.30
